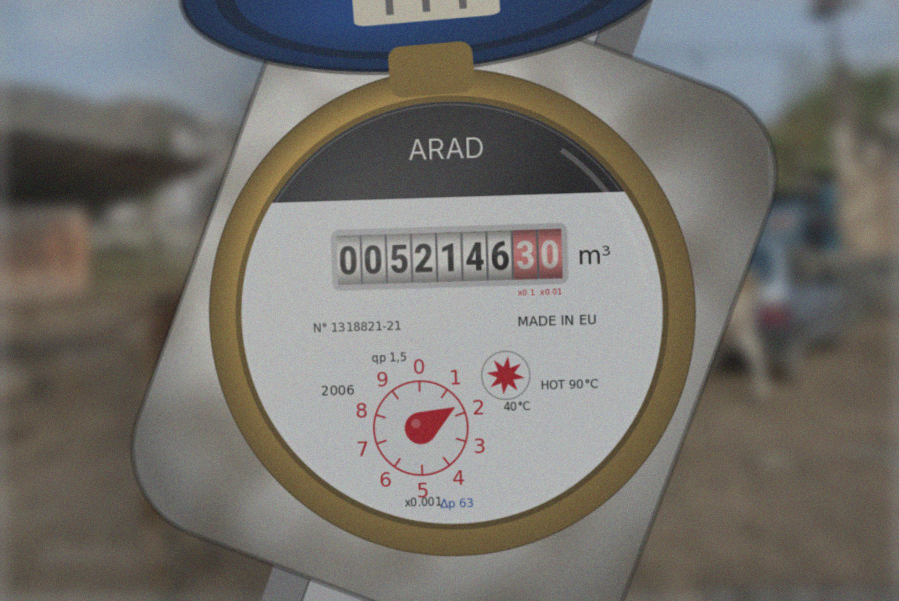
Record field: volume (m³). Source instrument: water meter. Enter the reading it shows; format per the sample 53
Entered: 52146.301
